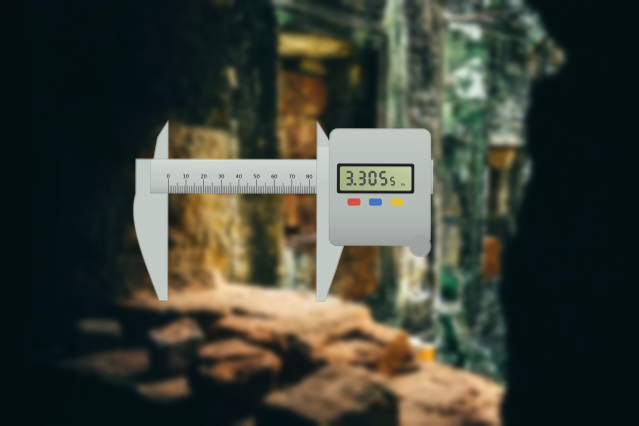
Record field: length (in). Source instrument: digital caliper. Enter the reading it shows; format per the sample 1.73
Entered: 3.3055
